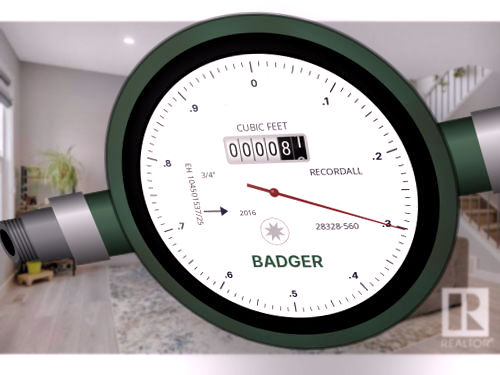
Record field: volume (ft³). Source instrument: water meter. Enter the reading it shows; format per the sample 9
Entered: 81.30
